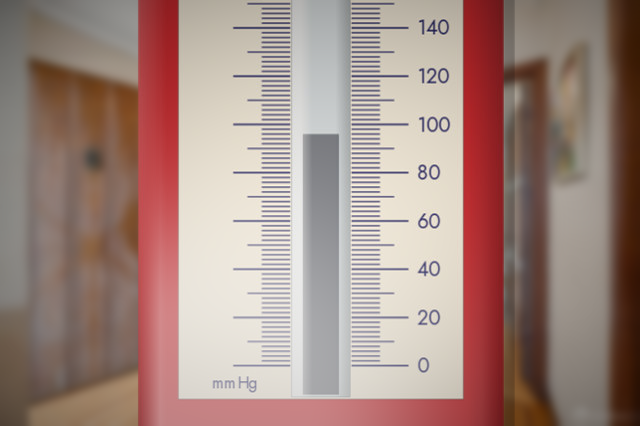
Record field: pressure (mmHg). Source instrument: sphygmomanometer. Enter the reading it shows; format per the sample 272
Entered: 96
